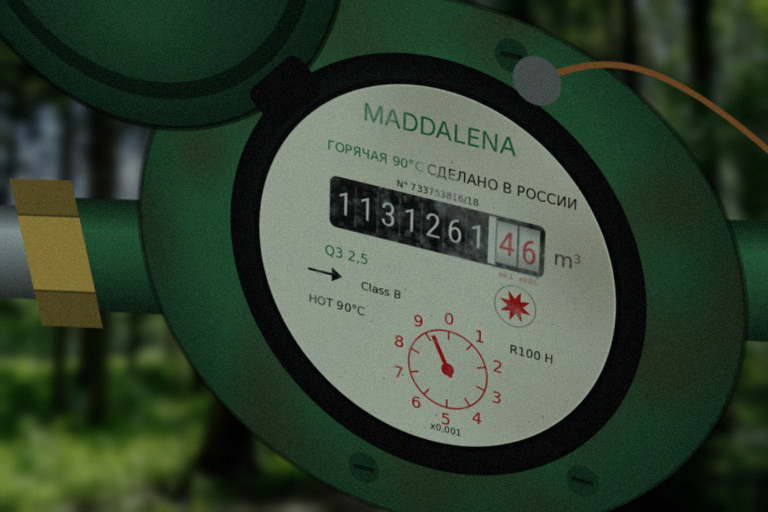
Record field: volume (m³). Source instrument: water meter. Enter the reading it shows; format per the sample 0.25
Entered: 1131261.459
